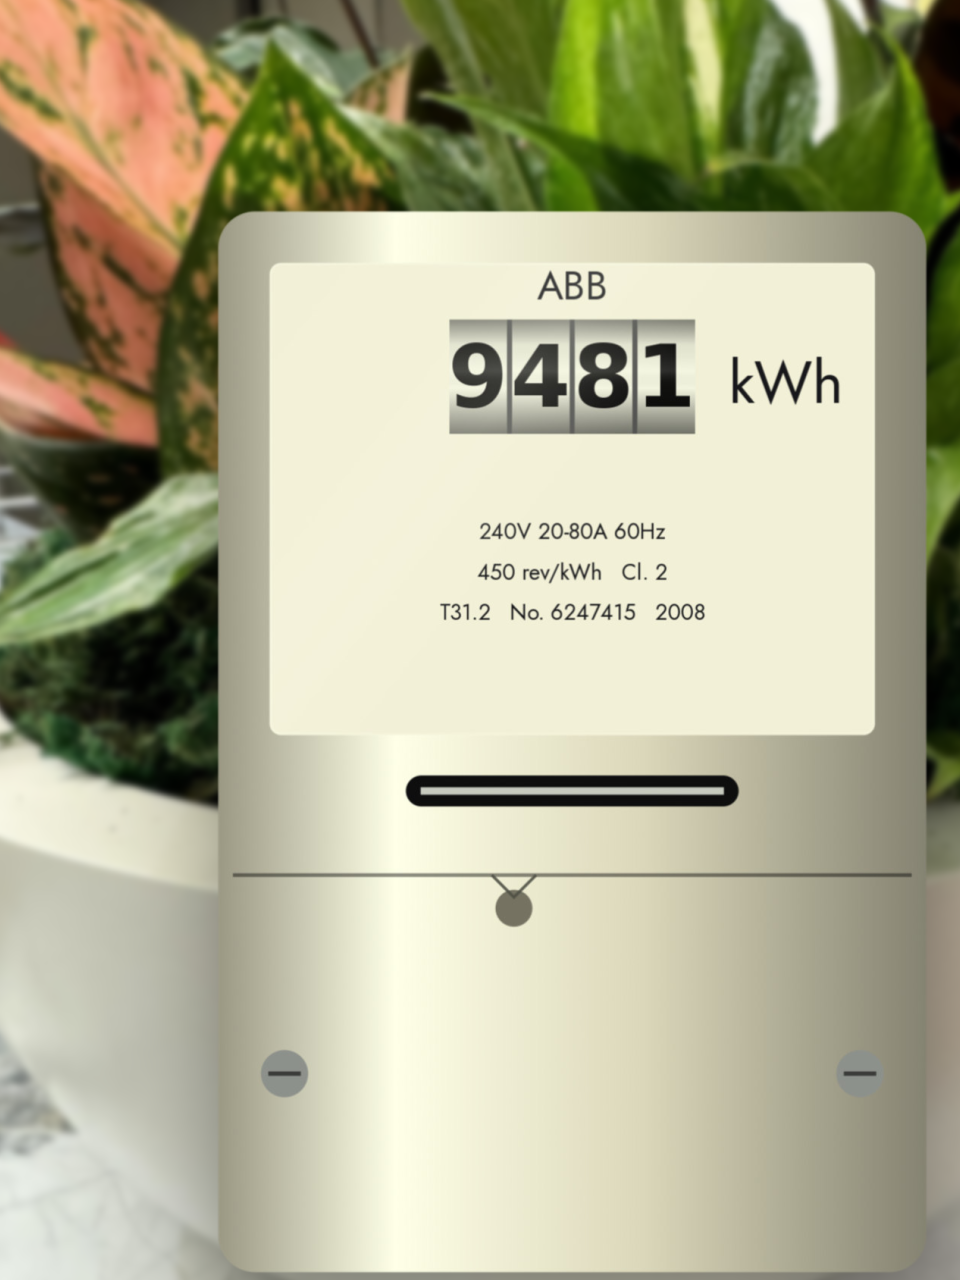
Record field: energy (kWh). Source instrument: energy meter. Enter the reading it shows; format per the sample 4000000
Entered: 9481
